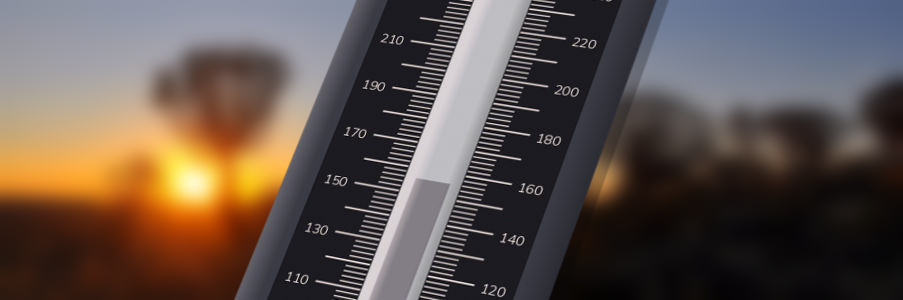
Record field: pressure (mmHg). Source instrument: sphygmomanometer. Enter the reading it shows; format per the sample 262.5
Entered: 156
